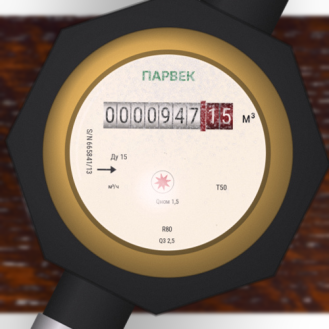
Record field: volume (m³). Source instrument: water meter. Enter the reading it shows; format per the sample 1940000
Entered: 947.15
